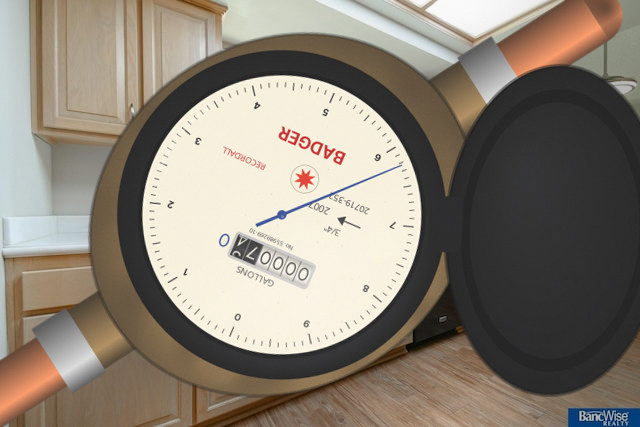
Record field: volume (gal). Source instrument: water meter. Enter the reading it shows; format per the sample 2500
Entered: 736.2
